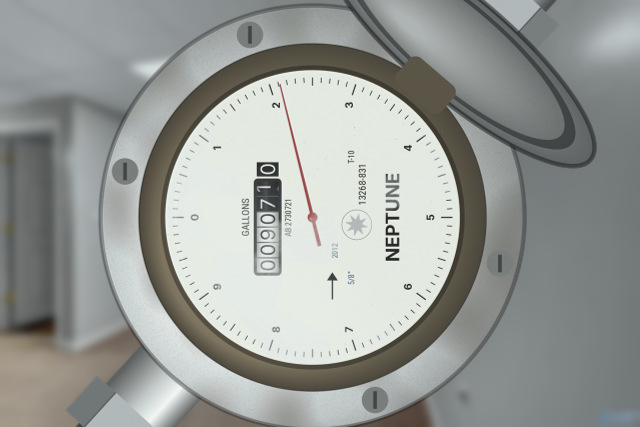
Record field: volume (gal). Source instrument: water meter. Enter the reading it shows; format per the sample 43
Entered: 90712.1
